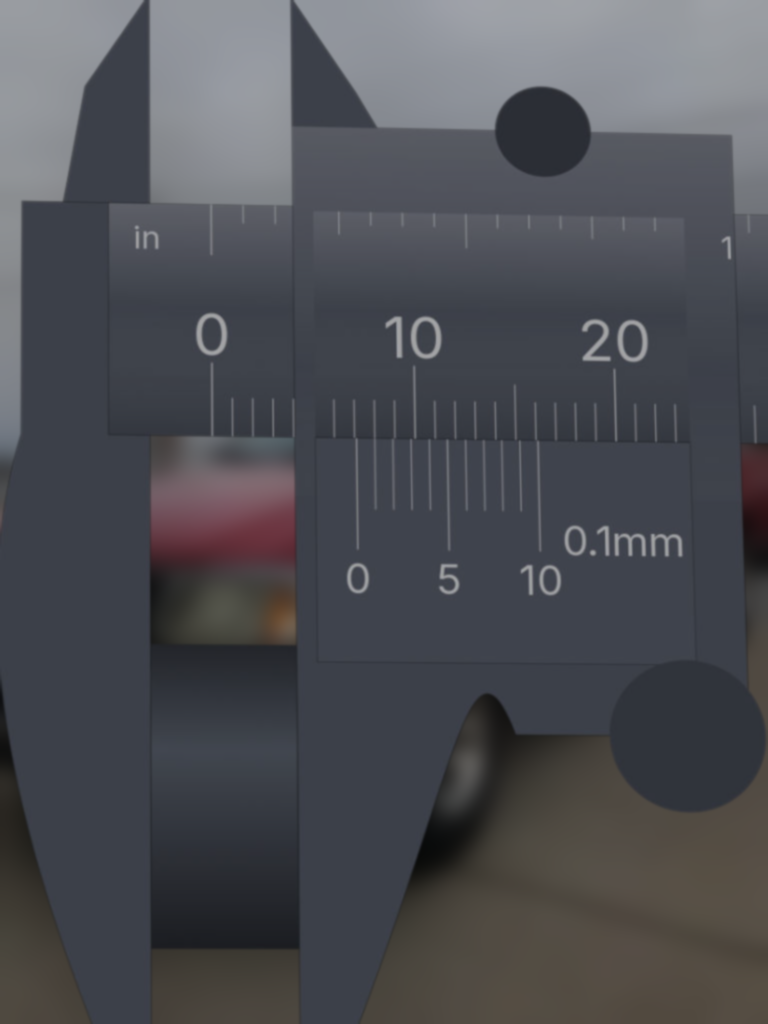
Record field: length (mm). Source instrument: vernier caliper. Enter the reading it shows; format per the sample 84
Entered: 7.1
